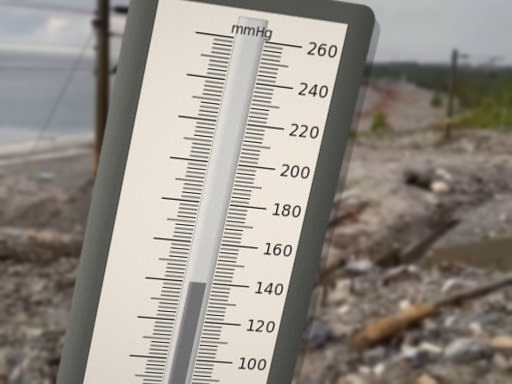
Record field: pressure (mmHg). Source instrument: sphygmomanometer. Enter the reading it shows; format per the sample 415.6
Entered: 140
